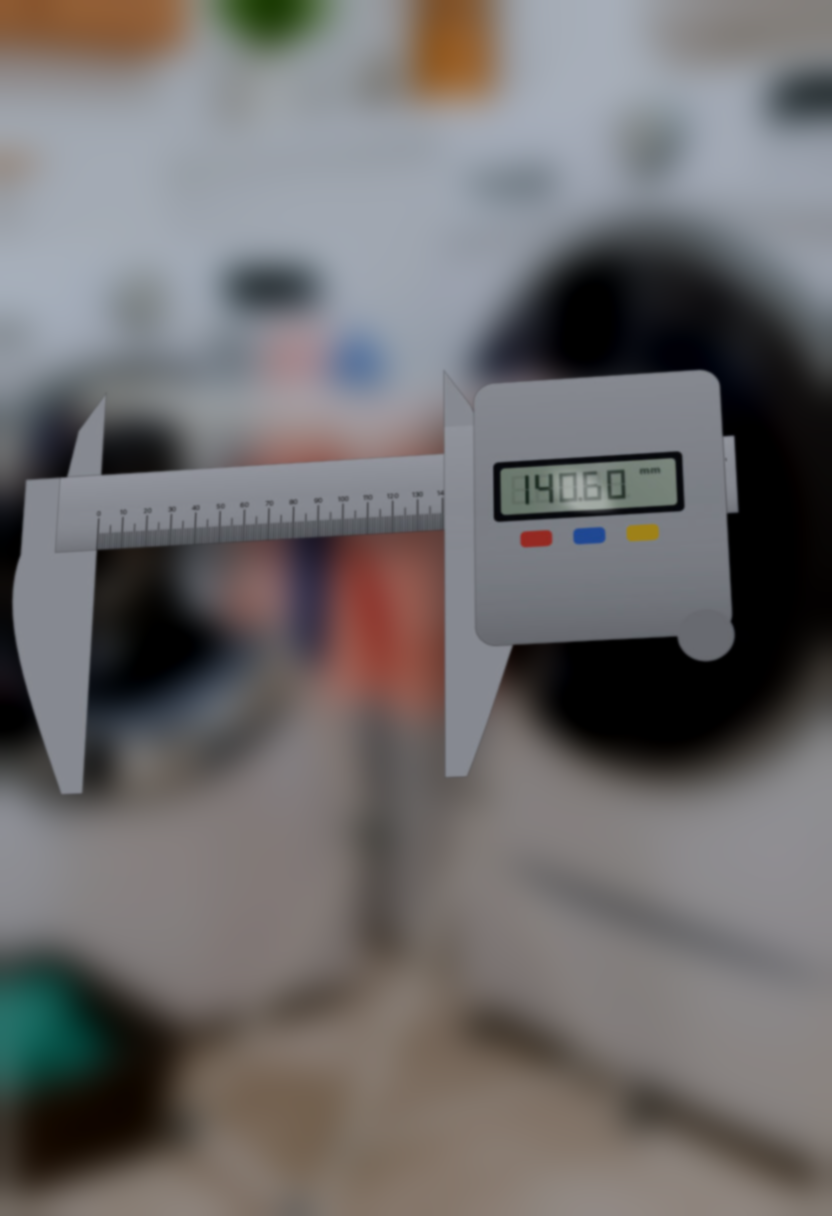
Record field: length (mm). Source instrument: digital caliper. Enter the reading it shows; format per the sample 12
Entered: 140.60
